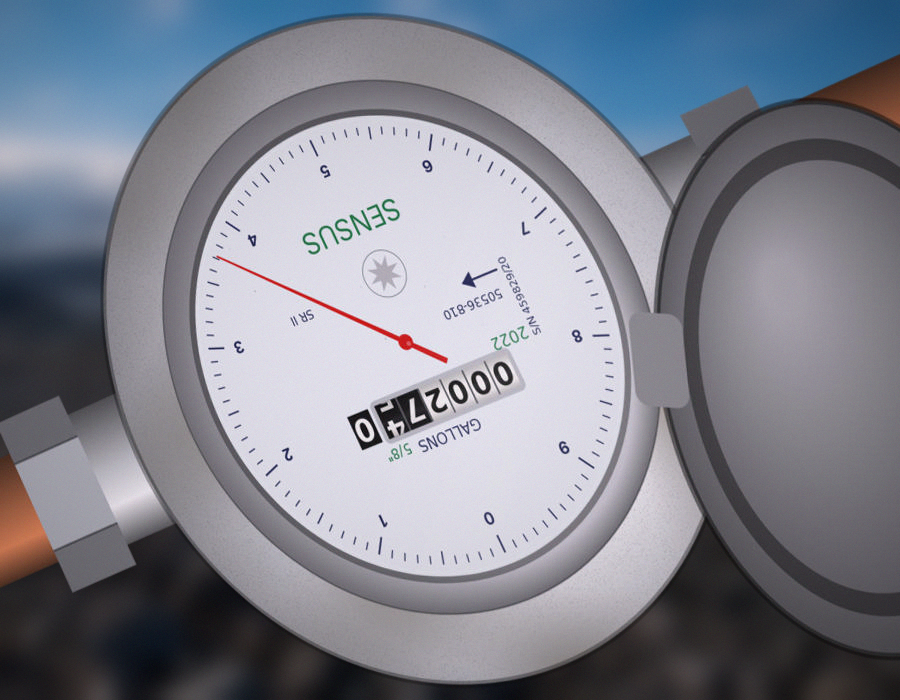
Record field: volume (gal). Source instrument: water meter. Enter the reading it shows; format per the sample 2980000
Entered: 2743.7
